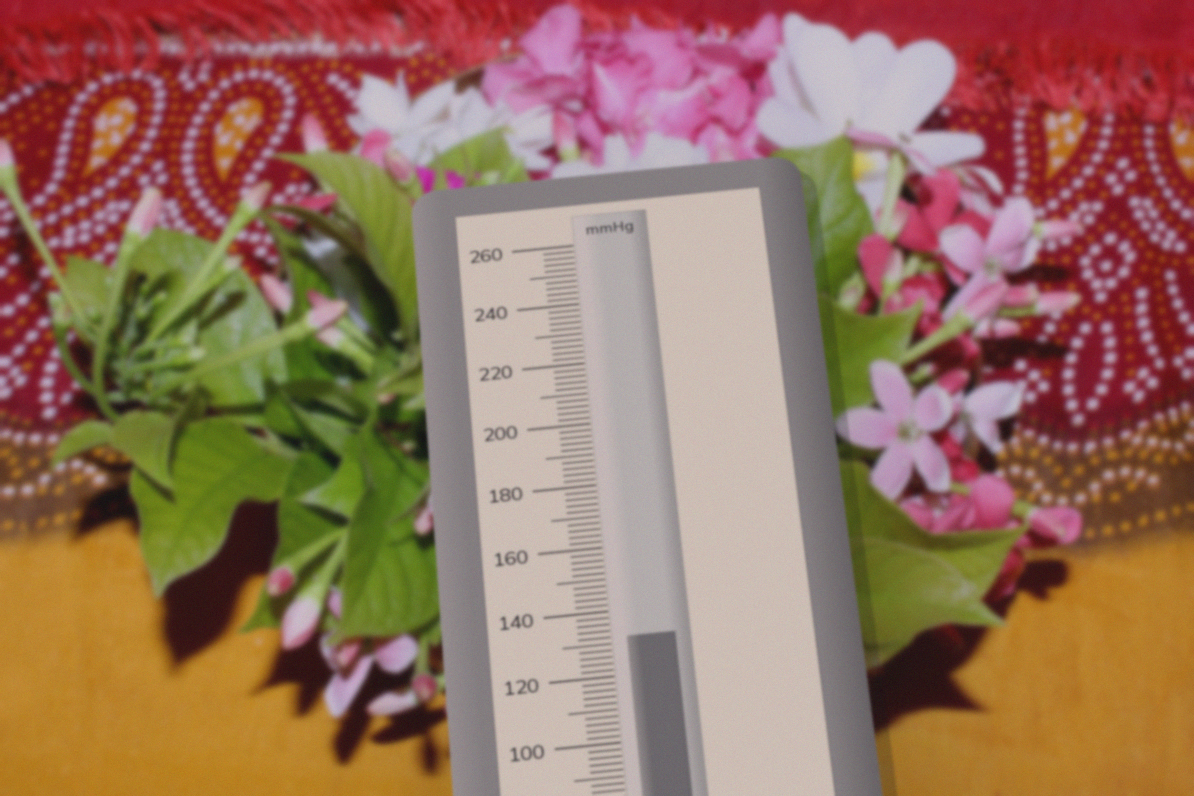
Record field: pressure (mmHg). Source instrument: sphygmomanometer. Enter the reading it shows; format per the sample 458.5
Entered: 132
